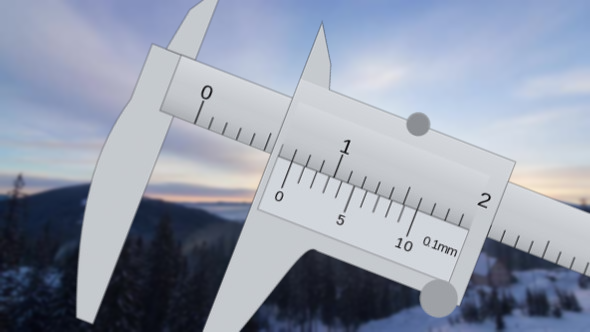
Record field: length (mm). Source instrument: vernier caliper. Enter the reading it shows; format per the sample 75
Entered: 7.0
